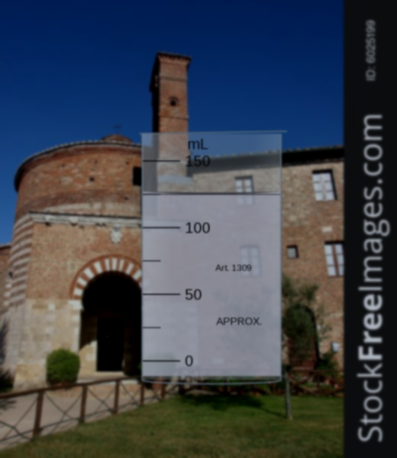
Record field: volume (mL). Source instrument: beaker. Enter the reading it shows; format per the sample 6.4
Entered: 125
